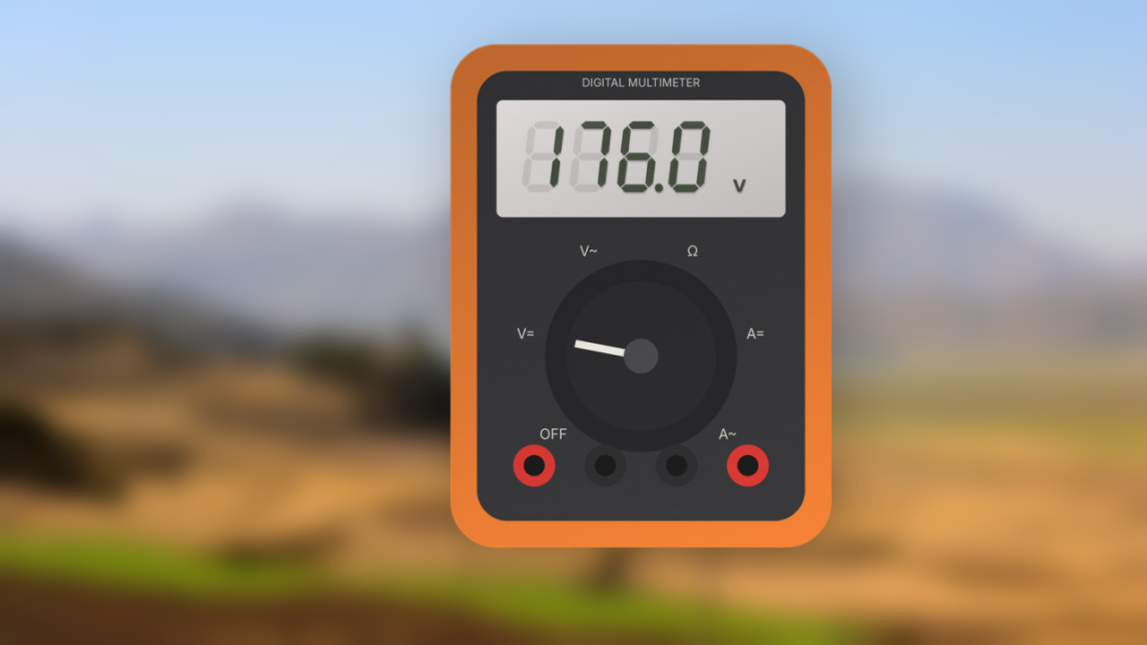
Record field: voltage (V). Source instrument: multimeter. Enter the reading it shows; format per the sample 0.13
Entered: 176.0
